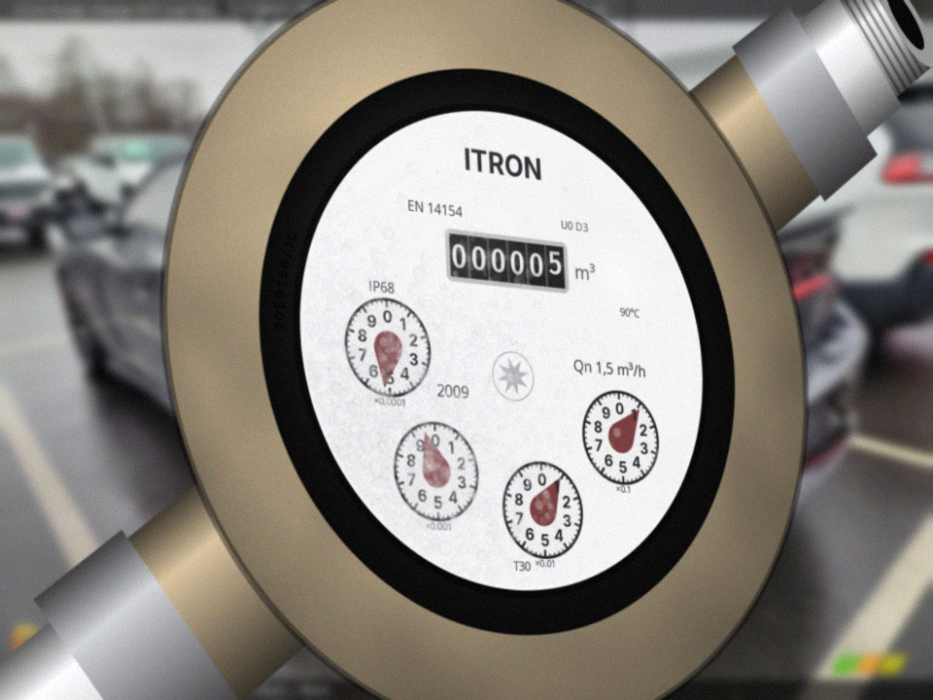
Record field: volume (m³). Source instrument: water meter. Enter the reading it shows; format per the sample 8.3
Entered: 5.1095
